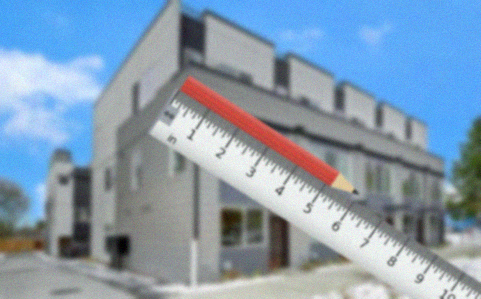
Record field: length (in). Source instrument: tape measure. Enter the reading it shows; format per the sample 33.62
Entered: 6
